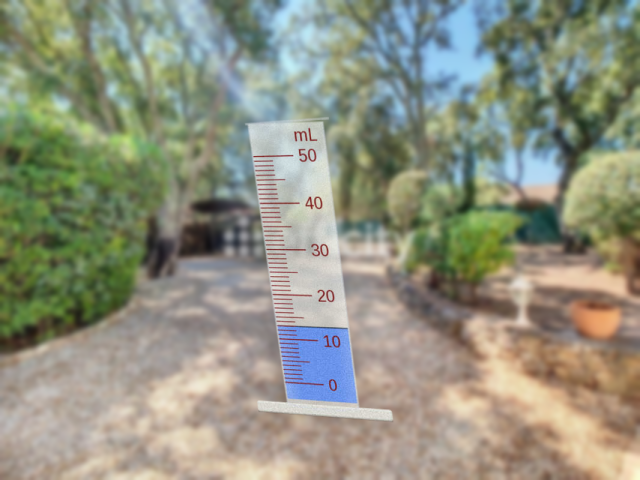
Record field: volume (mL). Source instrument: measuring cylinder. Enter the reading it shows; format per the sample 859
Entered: 13
